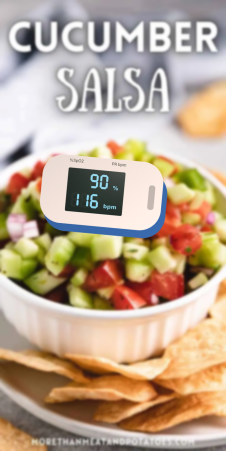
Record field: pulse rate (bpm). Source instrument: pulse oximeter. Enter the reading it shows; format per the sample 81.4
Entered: 116
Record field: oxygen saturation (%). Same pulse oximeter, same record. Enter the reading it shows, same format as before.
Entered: 90
